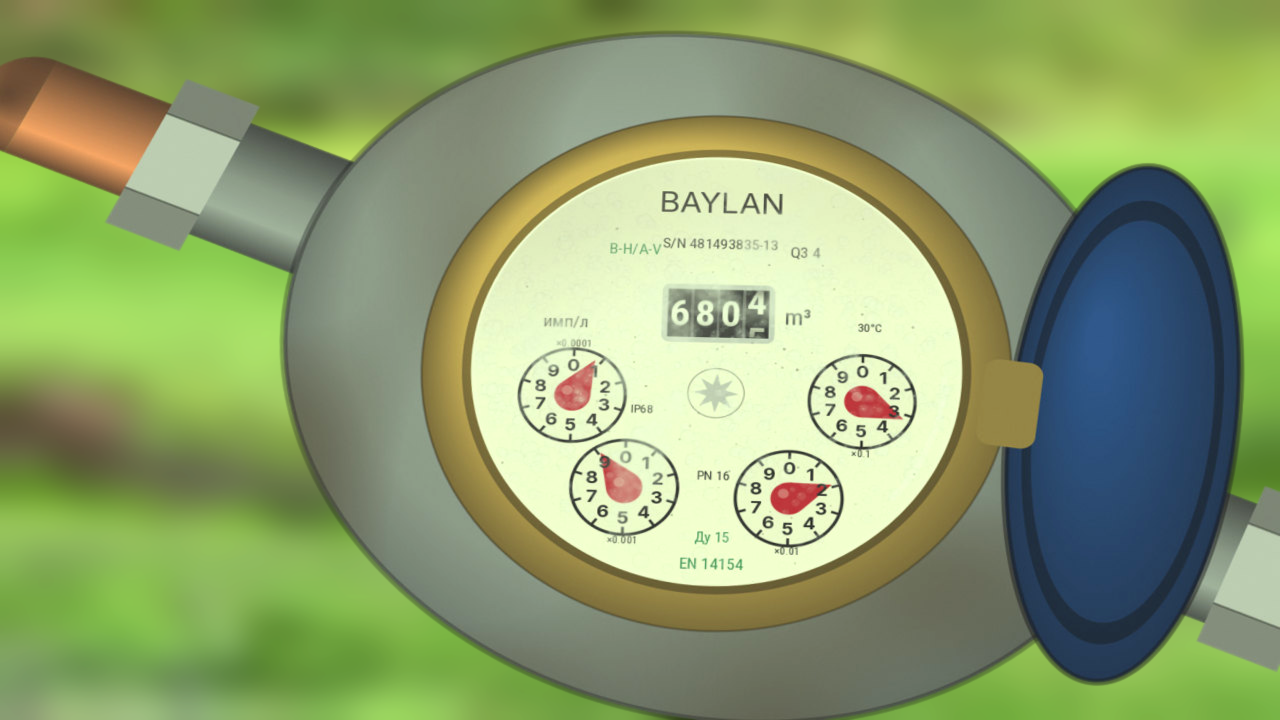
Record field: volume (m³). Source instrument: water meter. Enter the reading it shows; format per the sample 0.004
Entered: 6804.3190
